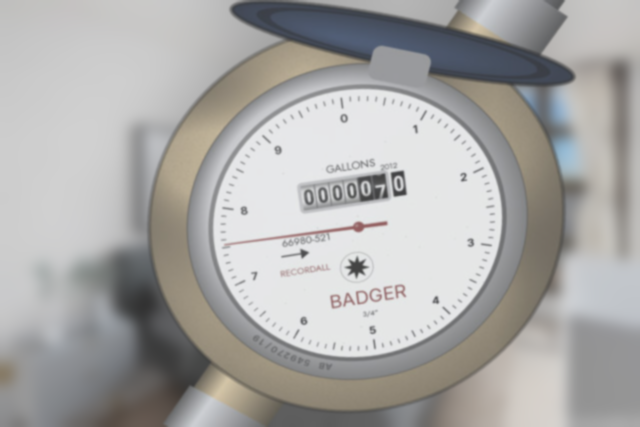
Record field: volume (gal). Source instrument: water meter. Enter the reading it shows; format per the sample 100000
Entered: 67.5
